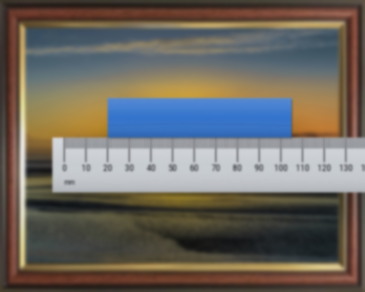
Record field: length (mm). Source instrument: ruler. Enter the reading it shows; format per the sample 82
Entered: 85
